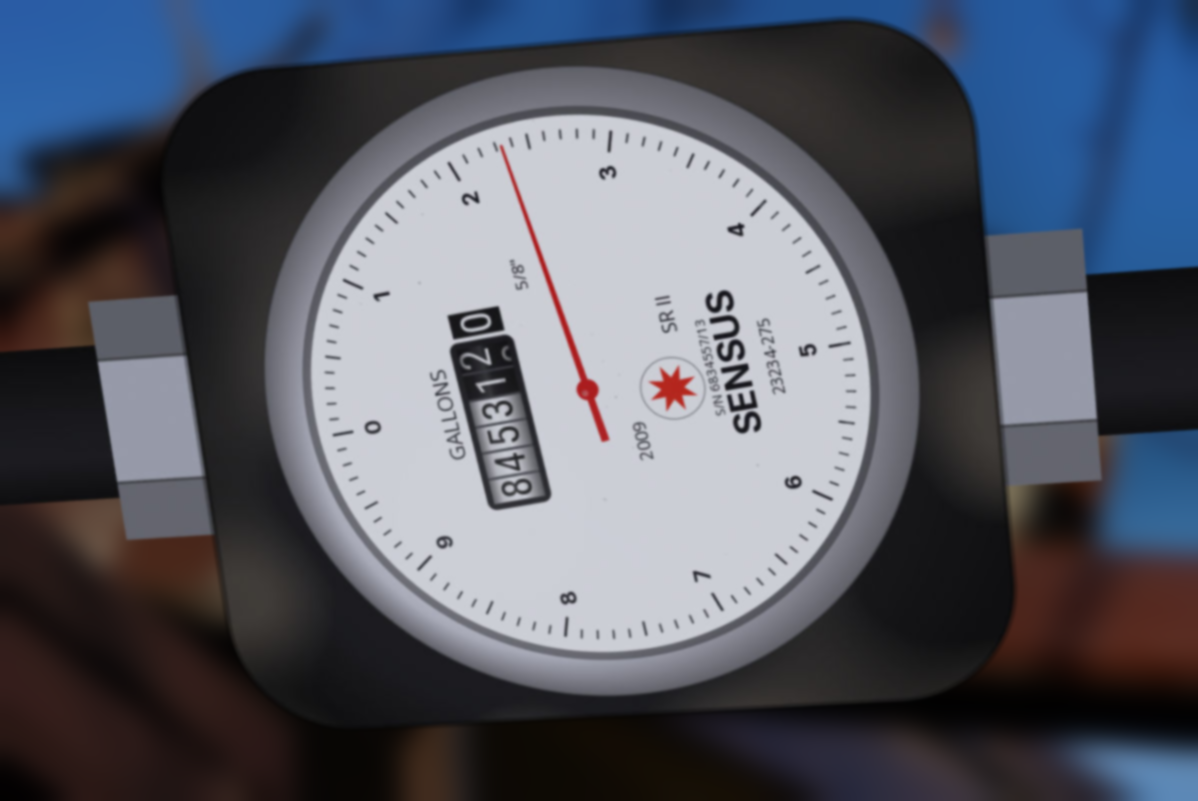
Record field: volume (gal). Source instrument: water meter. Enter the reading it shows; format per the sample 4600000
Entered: 8453122.3
